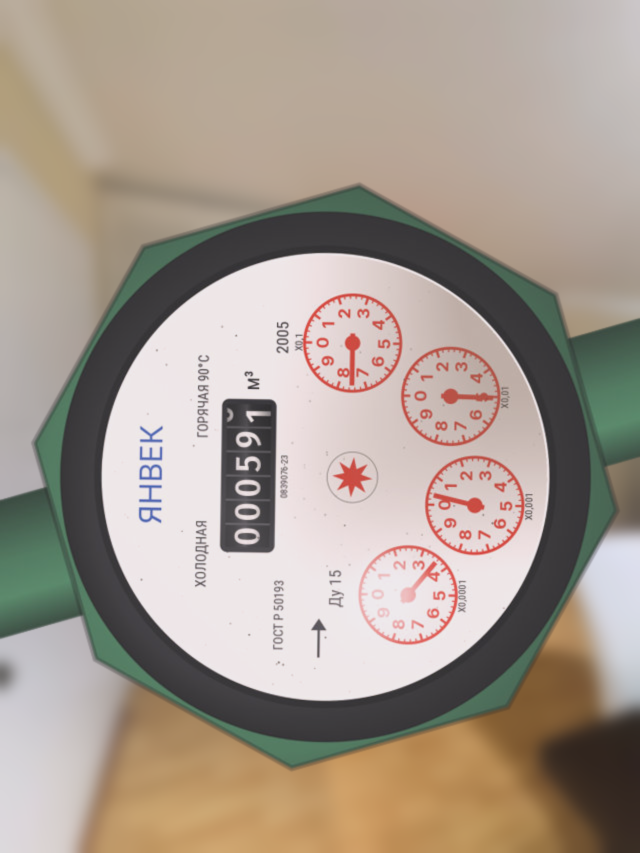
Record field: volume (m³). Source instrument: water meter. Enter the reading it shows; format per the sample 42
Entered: 590.7503
